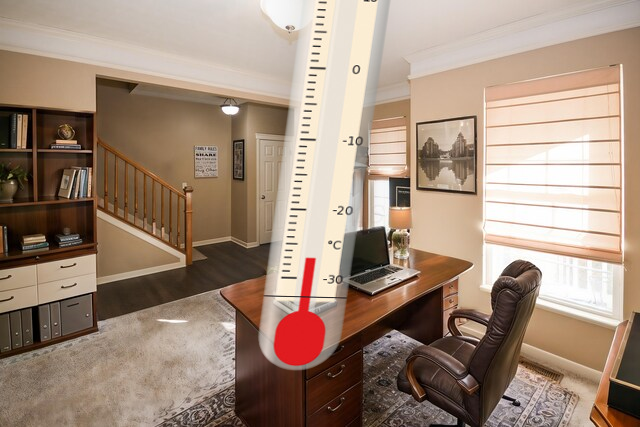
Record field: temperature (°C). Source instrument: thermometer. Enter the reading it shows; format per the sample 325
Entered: -27
